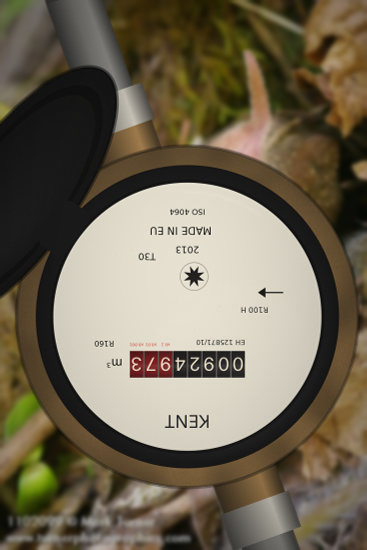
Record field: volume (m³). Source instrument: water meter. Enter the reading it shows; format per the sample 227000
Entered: 924.973
